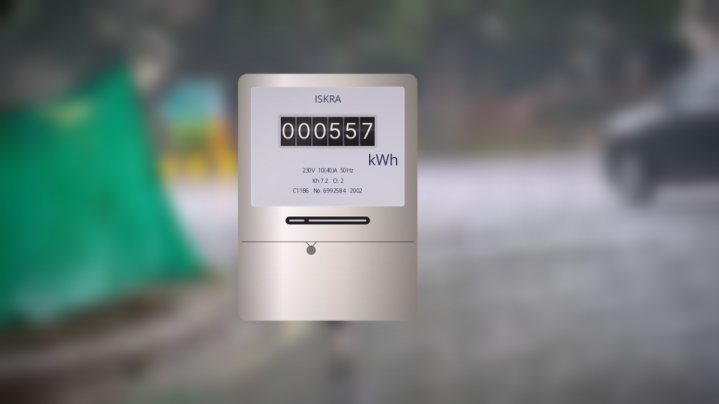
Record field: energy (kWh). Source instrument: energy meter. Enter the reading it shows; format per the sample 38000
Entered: 557
